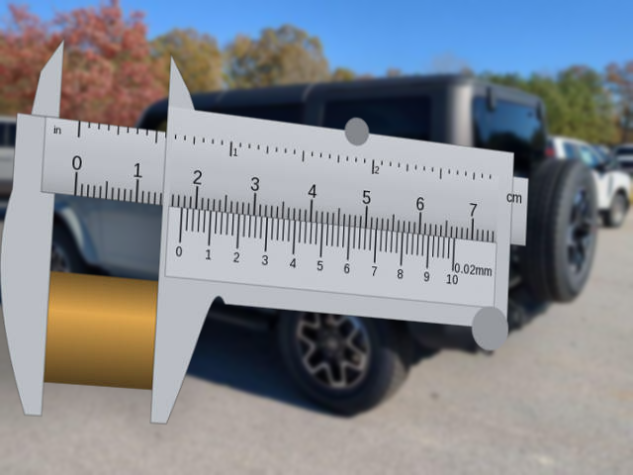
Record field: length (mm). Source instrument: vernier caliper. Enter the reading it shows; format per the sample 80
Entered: 17.6
